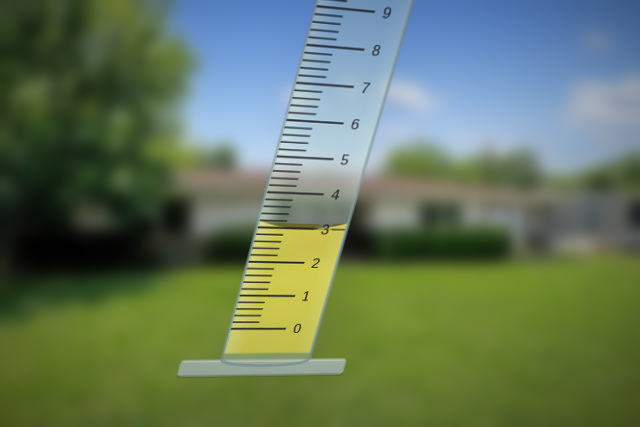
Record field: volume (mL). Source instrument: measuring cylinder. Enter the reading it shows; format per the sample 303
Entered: 3
